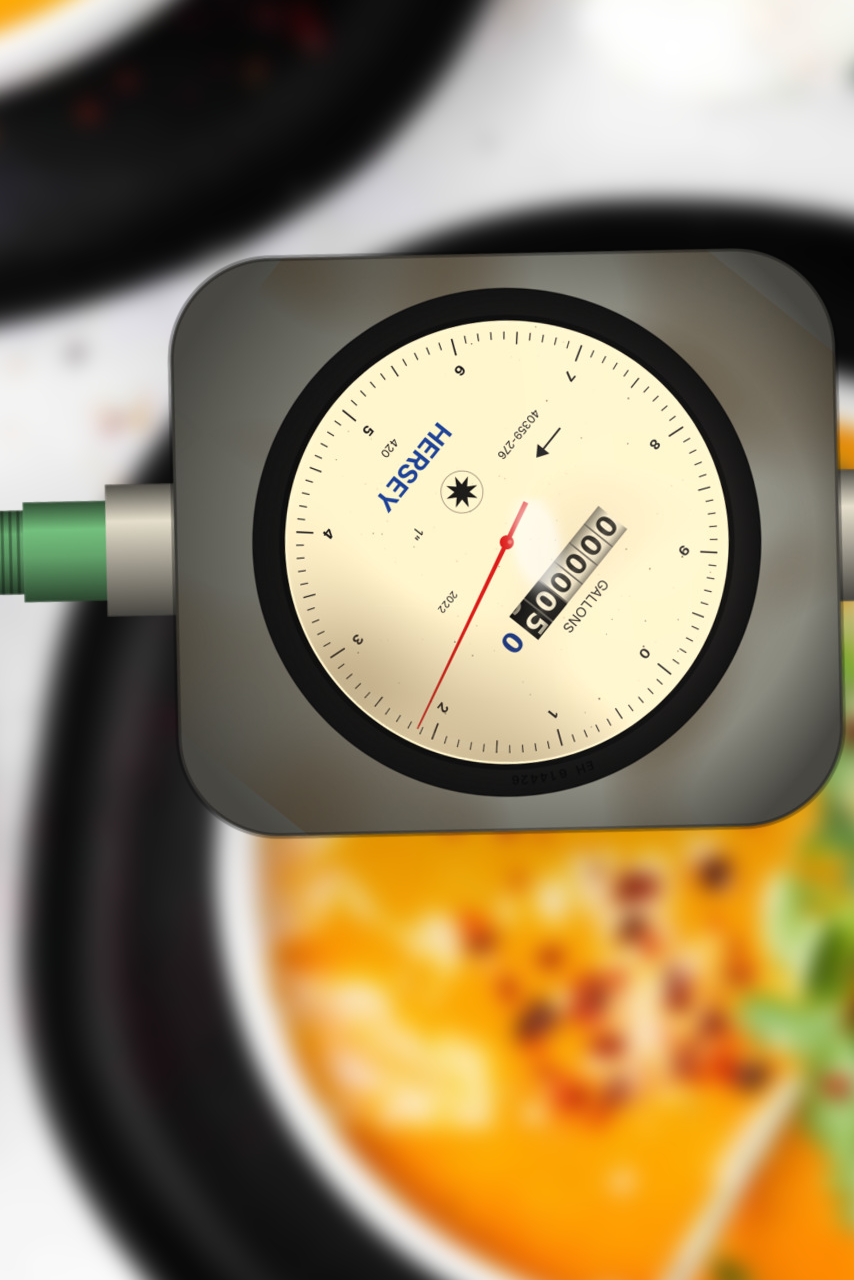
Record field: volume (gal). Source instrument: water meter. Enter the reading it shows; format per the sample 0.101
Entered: 52.1
